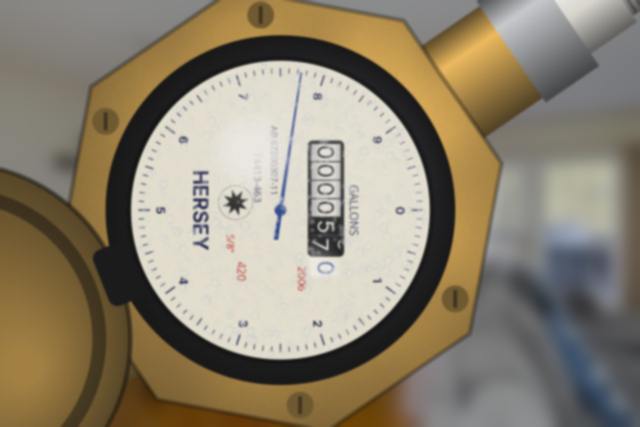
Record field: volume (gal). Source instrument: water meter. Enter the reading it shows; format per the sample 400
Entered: 567.7
